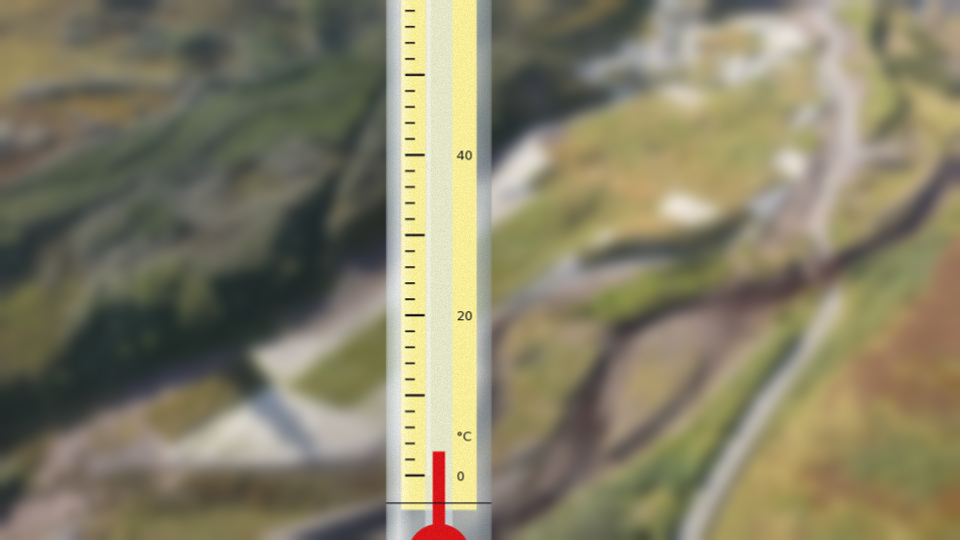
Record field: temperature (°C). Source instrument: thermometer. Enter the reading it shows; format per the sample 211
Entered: 3
